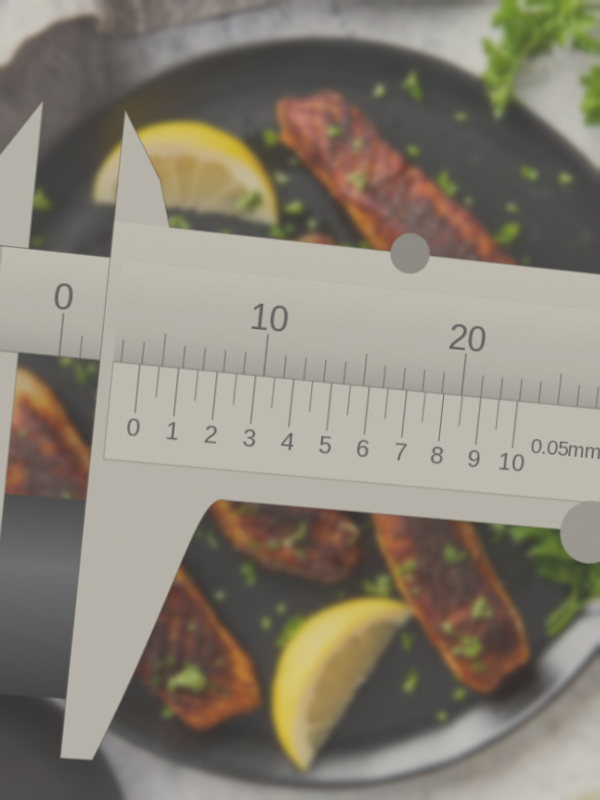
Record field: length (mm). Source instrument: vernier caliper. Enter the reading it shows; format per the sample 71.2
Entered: 3.9
